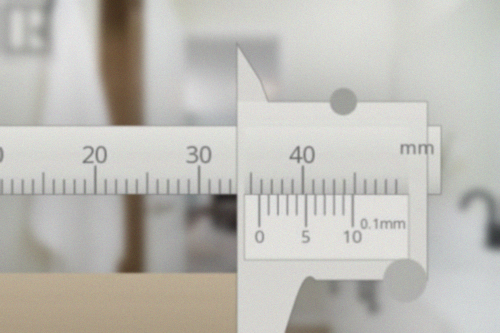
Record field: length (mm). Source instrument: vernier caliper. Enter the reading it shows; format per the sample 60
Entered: 35.8
